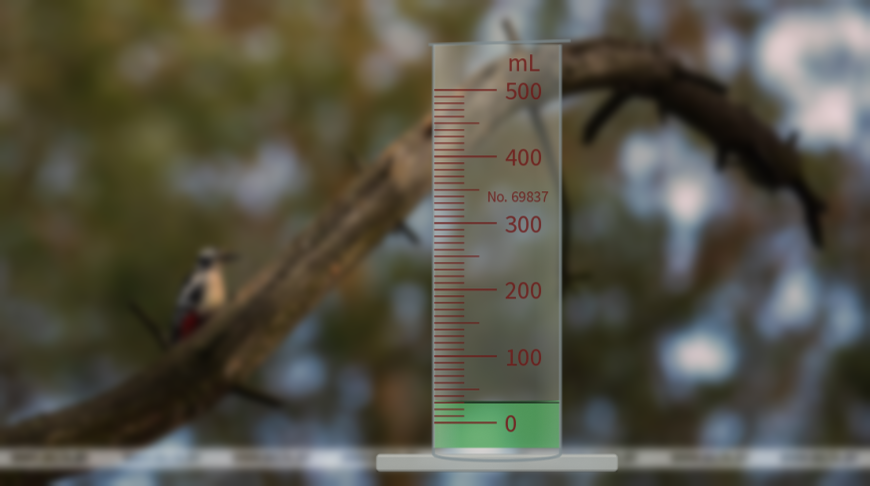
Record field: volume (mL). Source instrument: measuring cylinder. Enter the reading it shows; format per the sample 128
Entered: 30
